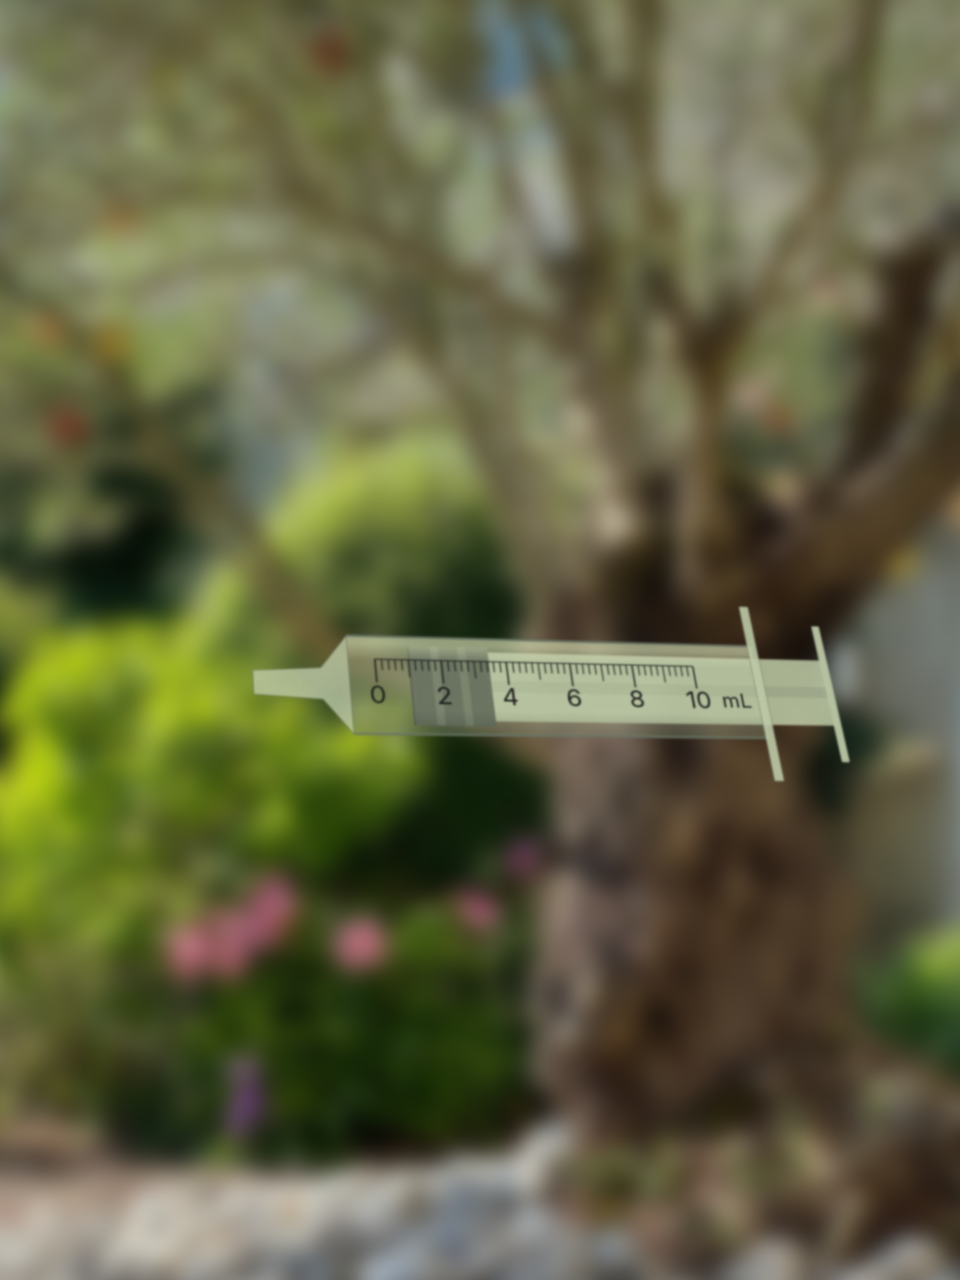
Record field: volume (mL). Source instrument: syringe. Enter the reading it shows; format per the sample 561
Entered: 1
